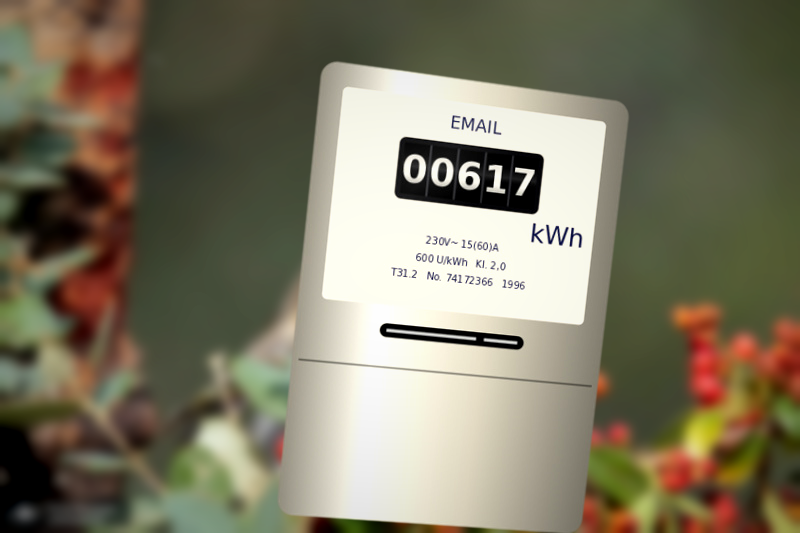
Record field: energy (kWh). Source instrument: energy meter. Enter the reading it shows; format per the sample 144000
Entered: 617
